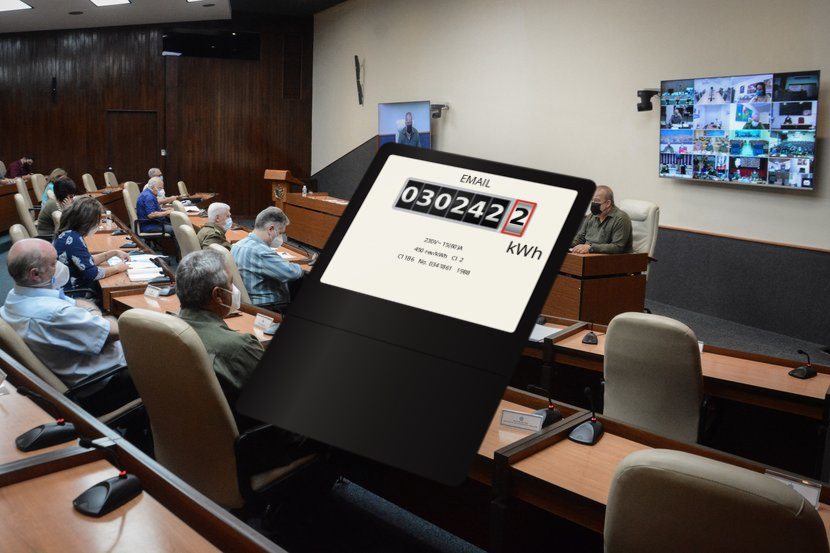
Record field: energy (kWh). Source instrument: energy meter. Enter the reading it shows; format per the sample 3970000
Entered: 30242.2
